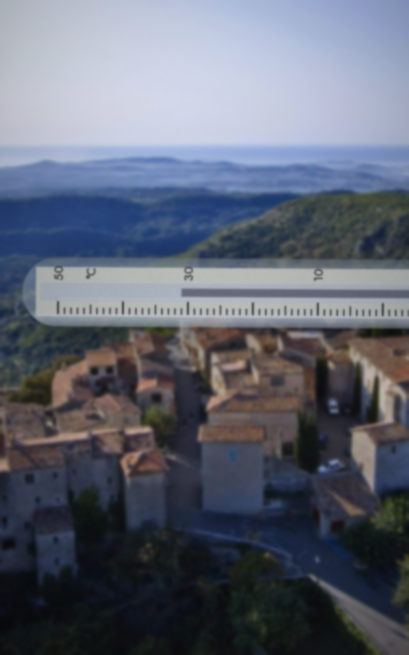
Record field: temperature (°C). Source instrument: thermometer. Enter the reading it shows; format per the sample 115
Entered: 31
